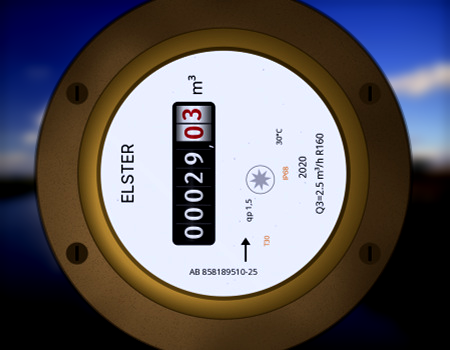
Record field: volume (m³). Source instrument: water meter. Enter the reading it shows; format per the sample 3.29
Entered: 29.03
